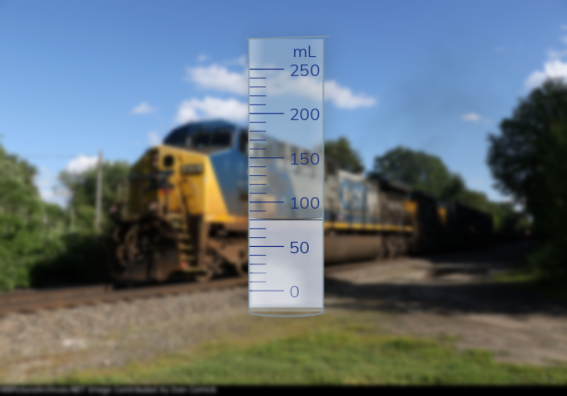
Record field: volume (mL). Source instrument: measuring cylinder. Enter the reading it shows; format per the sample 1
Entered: 80
